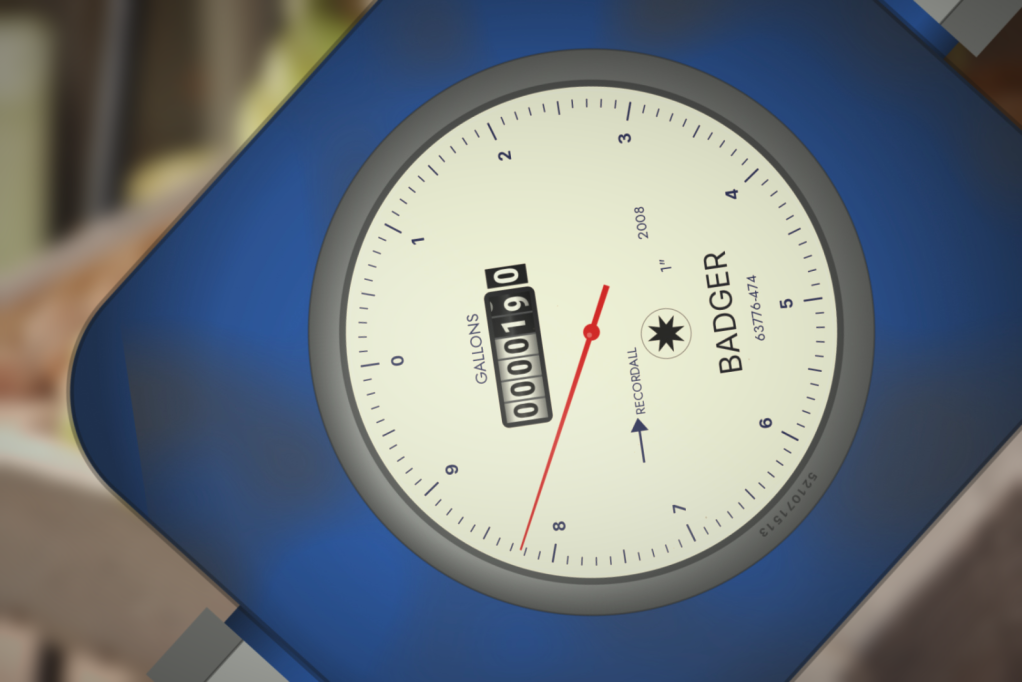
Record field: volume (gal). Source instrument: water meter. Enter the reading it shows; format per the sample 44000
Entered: 188.2
